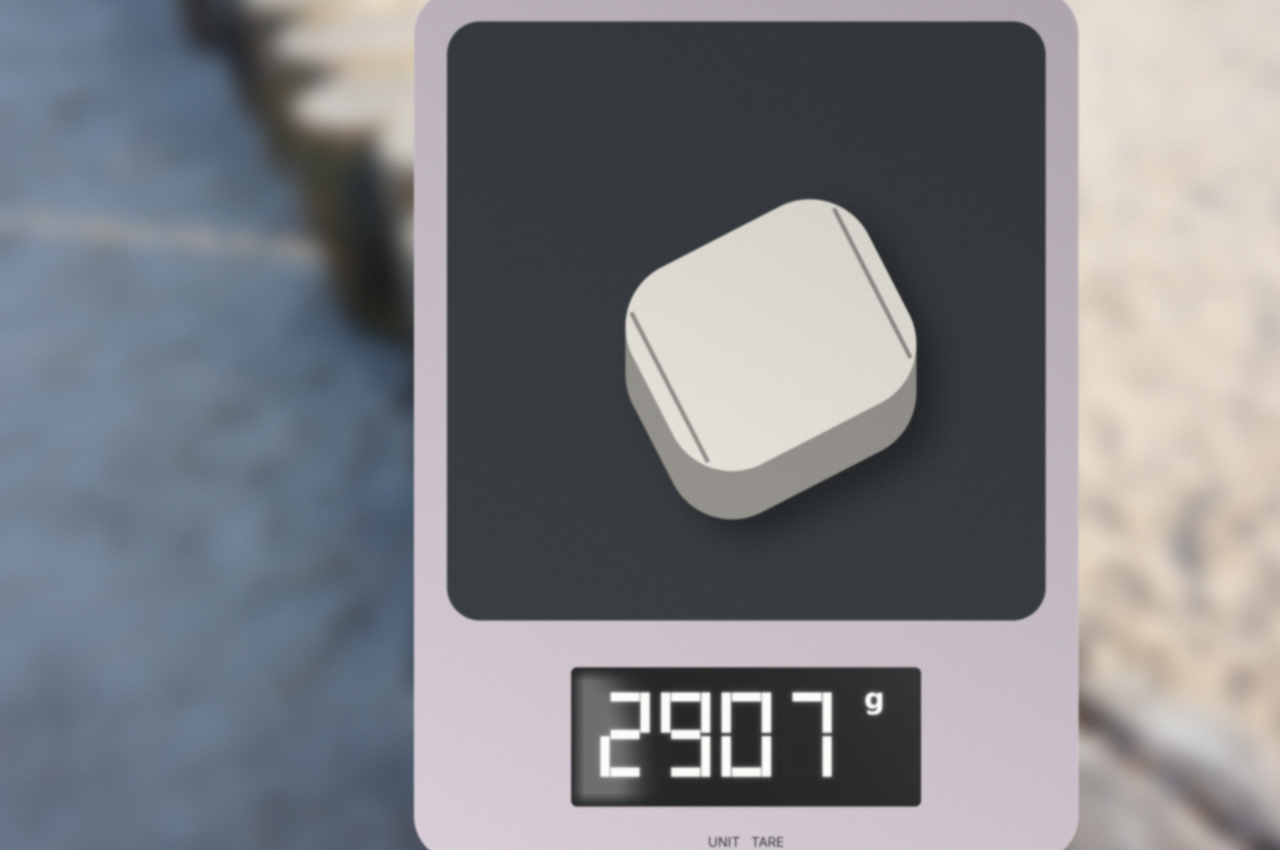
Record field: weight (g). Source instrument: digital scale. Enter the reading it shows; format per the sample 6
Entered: 2907
